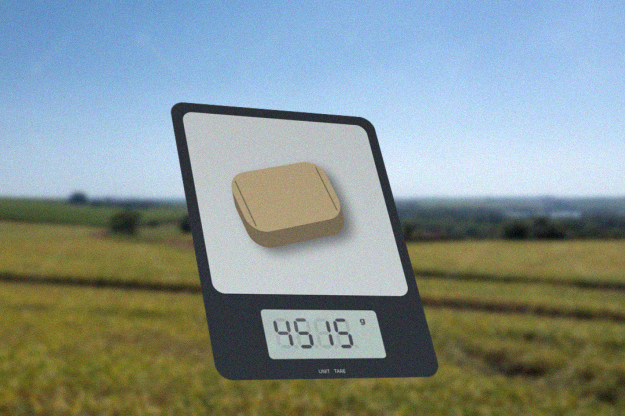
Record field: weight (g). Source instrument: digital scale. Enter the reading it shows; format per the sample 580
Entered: 4515
